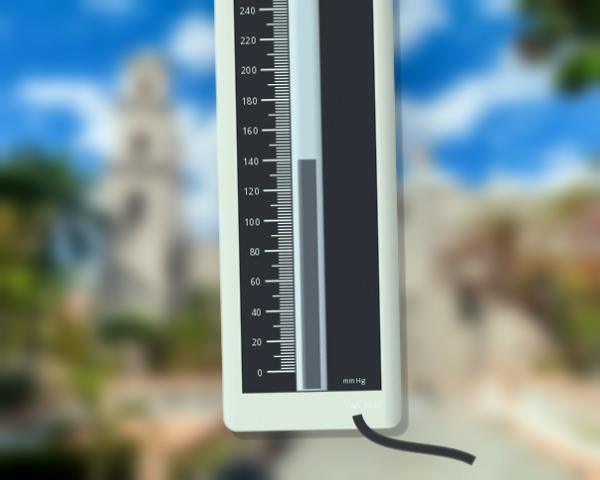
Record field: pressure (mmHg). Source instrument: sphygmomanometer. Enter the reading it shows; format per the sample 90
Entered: 140
